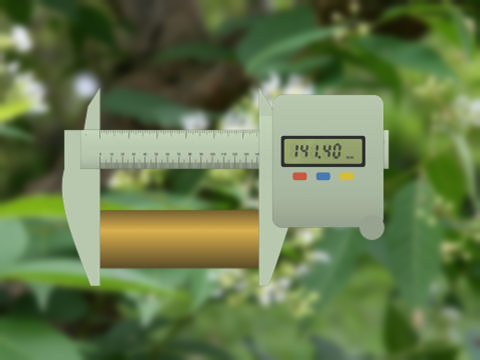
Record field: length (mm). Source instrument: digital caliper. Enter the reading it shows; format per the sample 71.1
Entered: 141.40
